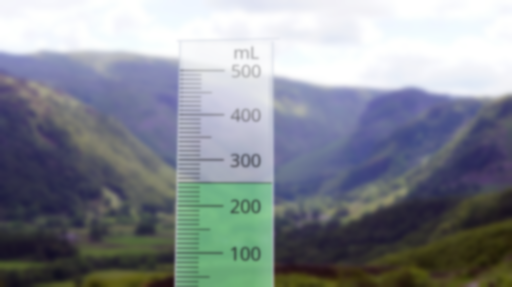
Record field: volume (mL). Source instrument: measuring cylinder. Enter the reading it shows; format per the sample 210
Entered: 250
